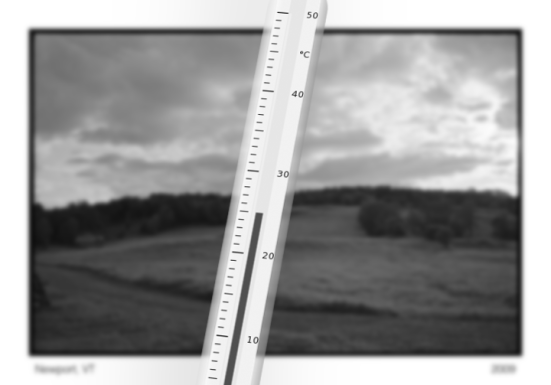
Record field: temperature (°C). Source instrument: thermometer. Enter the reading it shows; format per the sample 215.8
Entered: 25
